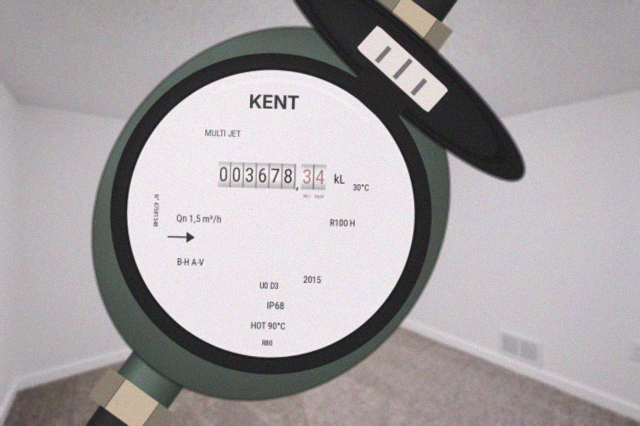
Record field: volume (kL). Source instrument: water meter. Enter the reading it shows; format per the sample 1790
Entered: 3678.34
